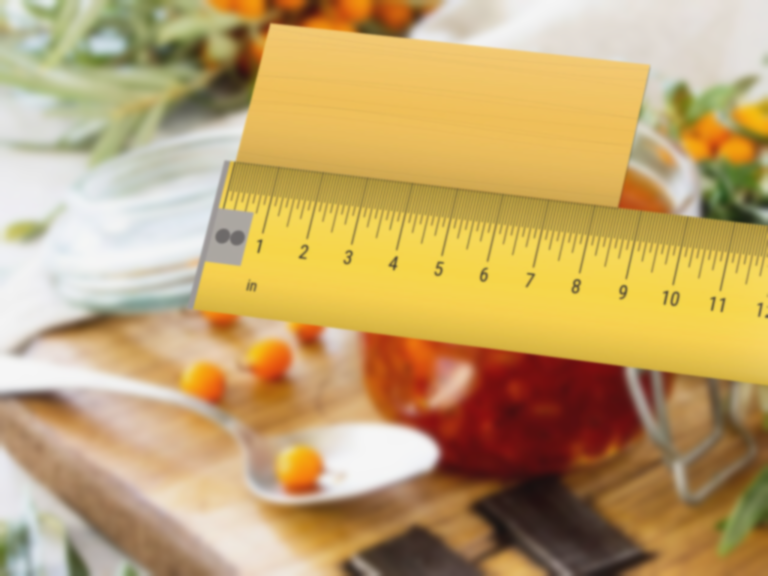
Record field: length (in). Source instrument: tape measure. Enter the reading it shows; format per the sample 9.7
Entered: 8.5
